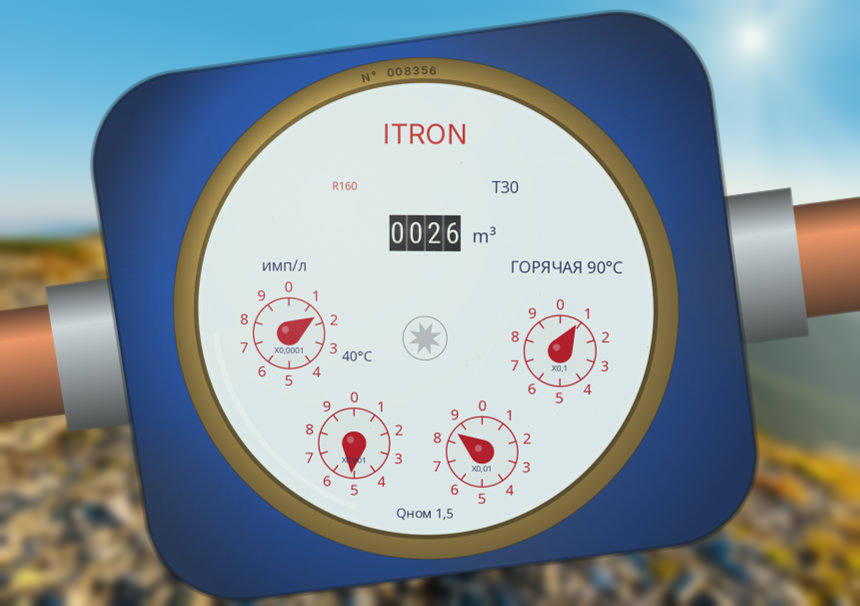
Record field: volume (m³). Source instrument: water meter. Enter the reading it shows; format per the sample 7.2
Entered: 26.0851
